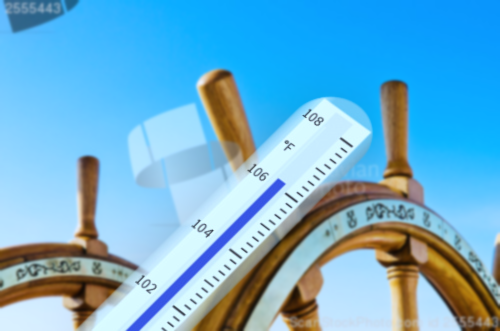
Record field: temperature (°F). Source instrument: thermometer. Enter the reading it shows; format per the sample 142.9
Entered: 106.2
